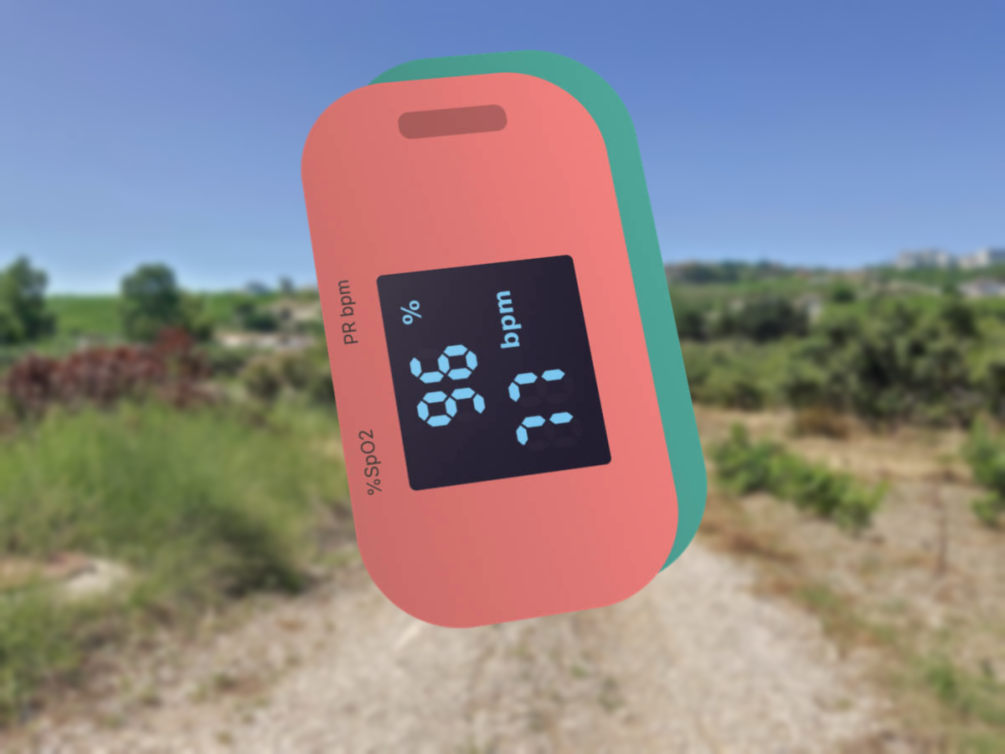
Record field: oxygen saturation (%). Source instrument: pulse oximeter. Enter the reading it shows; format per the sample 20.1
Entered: 96
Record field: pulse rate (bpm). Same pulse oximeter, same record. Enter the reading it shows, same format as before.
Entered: 77
